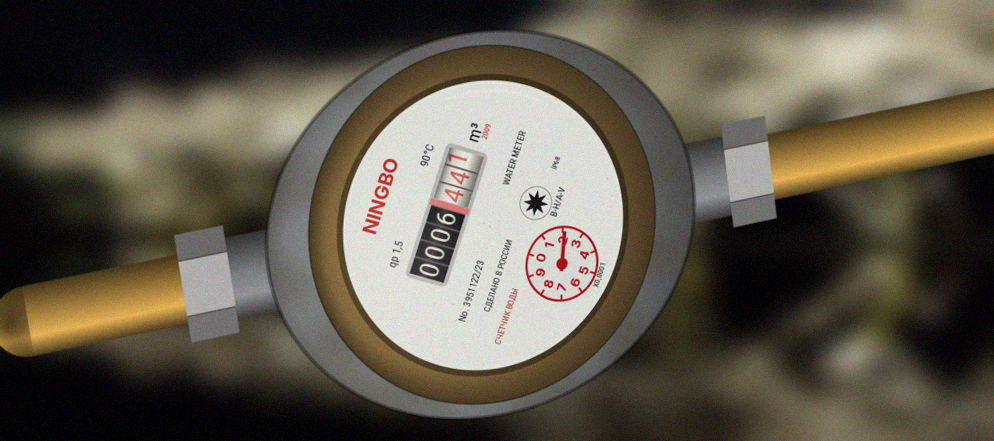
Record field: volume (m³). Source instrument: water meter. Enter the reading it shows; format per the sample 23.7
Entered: 6.4412
